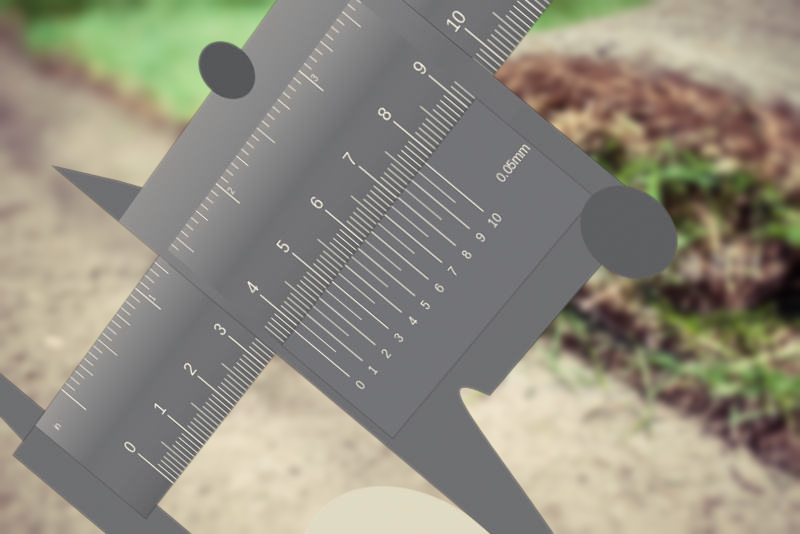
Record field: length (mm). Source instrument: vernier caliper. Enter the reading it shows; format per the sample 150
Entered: 39.0
